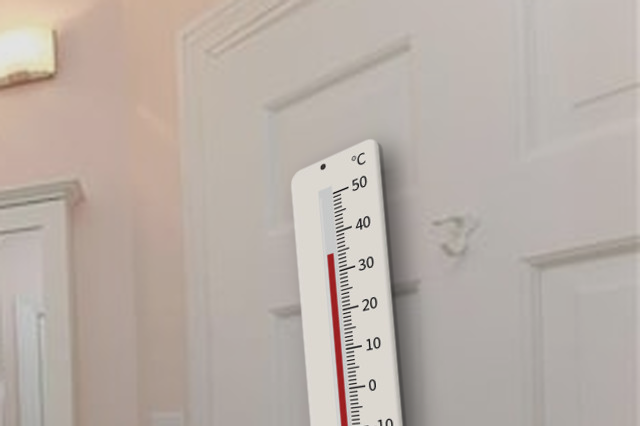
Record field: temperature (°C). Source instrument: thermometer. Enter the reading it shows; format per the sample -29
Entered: 35
